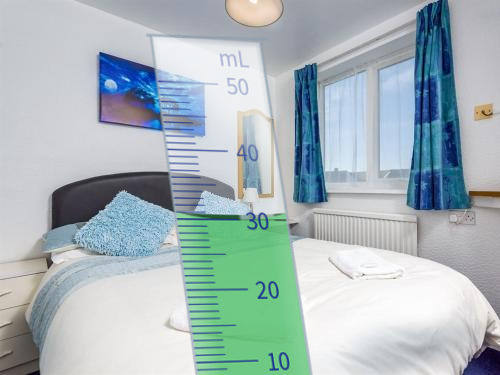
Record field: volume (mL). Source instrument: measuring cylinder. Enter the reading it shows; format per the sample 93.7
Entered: 30
